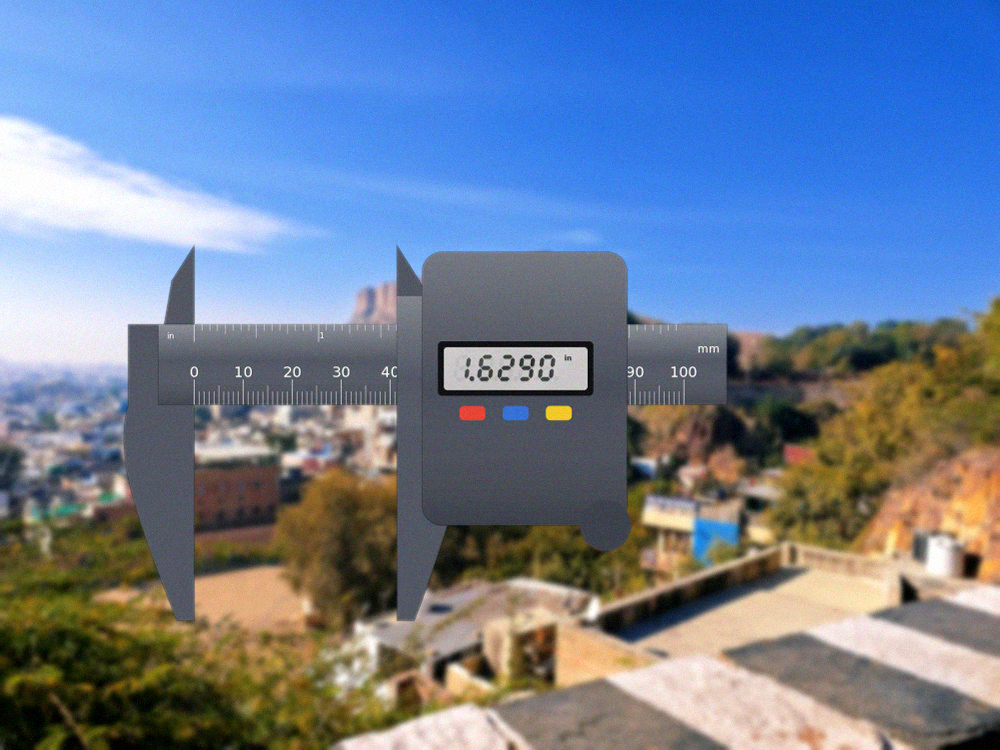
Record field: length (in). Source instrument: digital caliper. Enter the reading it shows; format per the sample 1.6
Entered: 1.6290
